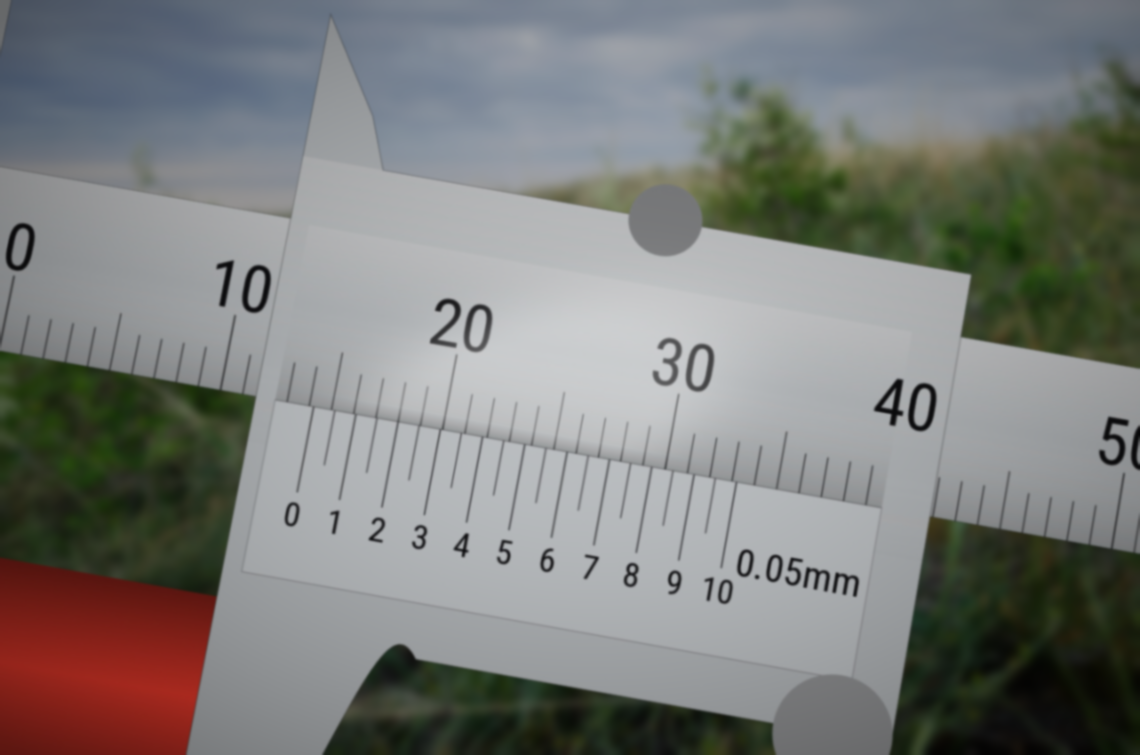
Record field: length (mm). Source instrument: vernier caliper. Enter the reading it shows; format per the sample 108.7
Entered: 14.2
